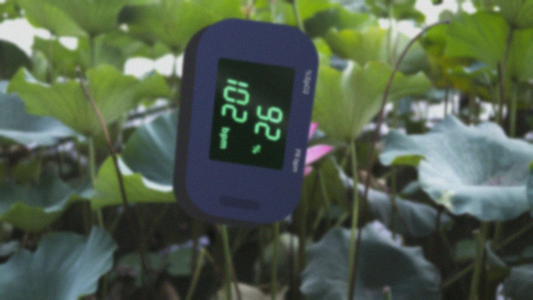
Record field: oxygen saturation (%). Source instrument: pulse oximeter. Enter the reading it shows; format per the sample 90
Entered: 92
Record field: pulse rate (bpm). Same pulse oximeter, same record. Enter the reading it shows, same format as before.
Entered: 102
